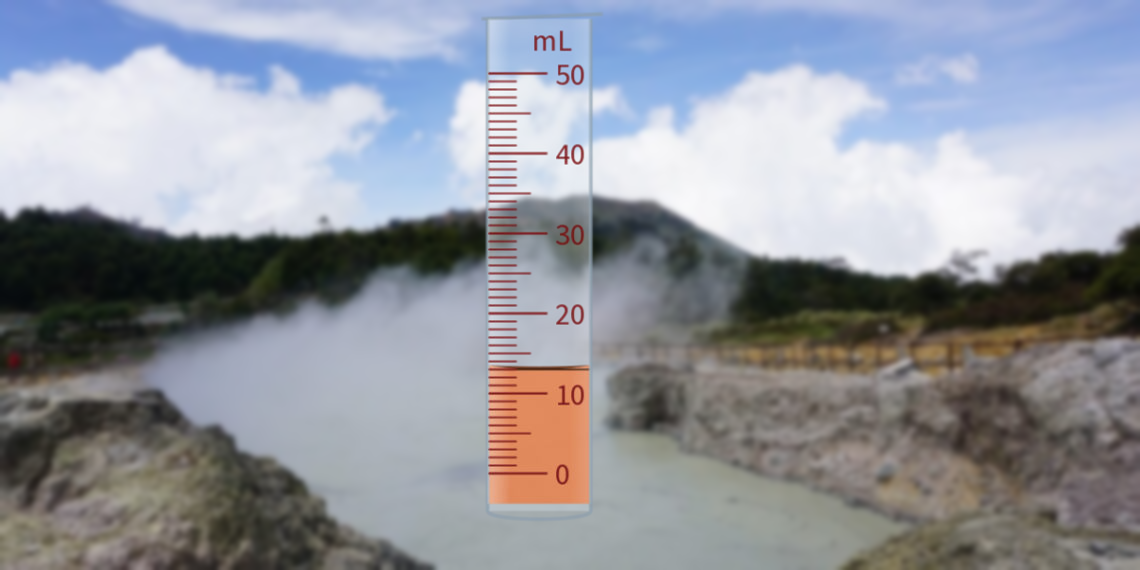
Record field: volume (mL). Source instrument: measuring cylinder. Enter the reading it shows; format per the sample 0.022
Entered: 13
